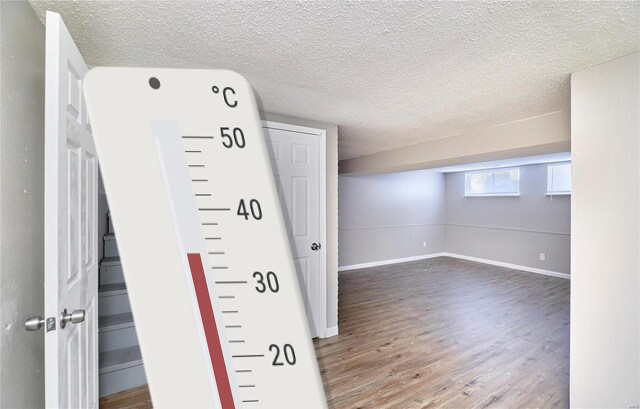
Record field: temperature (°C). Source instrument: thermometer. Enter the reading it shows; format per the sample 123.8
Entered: 34
